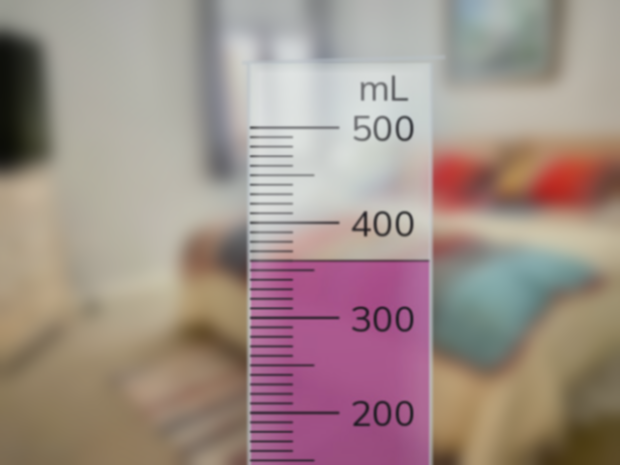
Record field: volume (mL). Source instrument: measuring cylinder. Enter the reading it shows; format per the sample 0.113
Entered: 360
